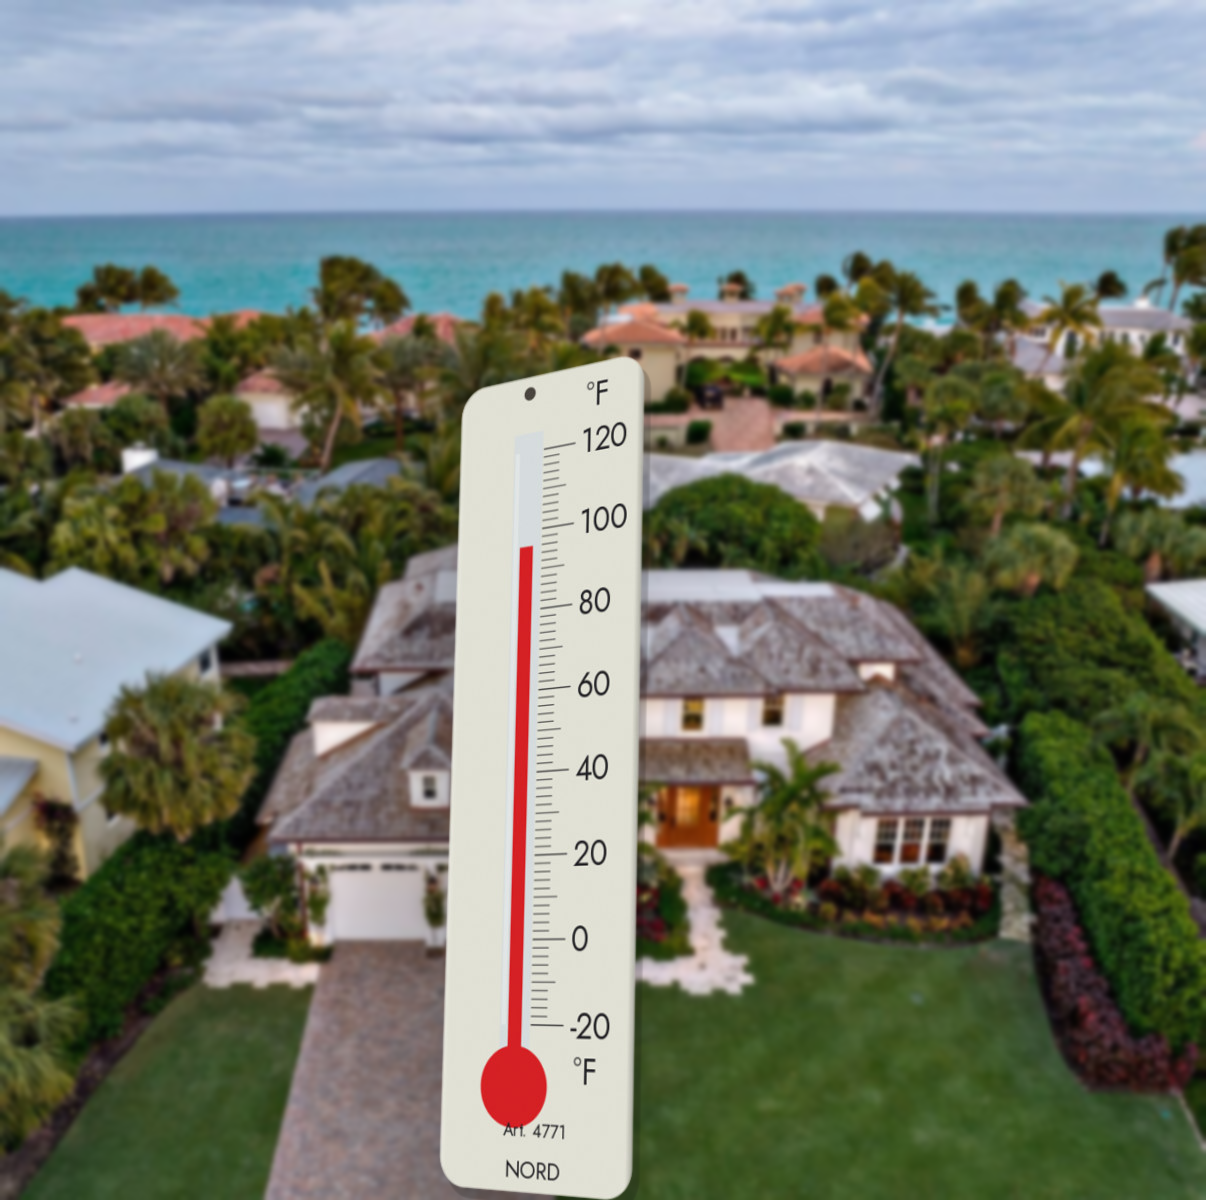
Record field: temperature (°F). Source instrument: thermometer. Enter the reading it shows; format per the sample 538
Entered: 96
